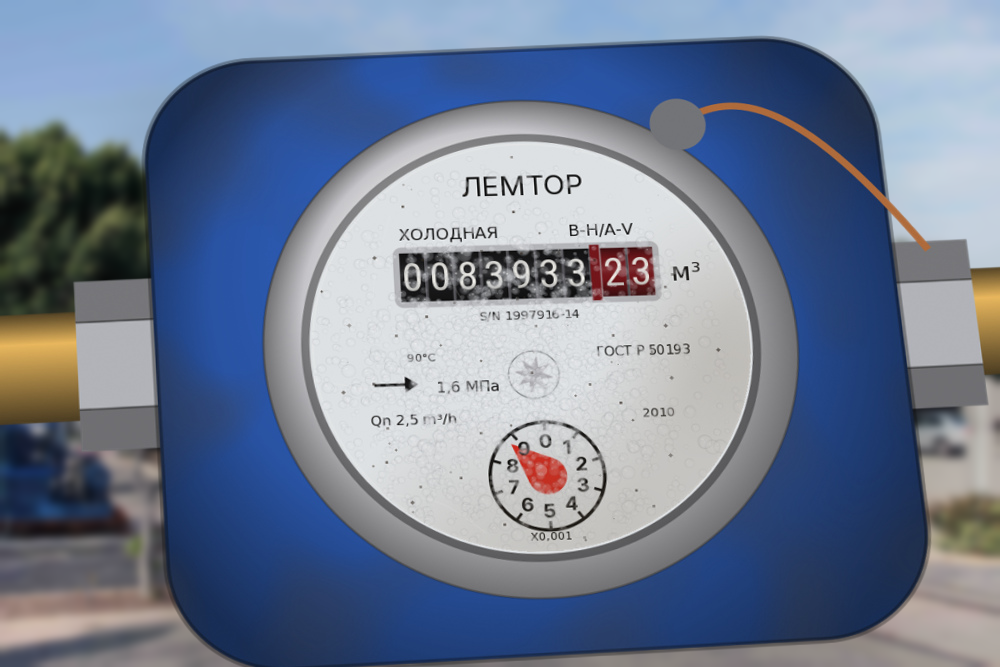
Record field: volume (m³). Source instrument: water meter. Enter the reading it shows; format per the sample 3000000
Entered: 83933.238
